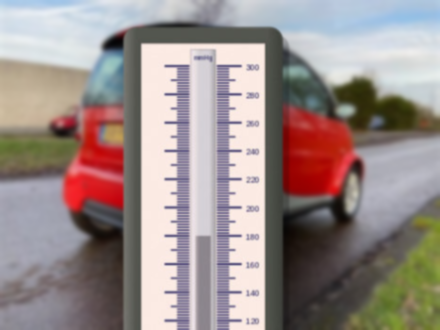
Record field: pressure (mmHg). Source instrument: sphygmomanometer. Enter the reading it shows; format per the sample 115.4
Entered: 180
